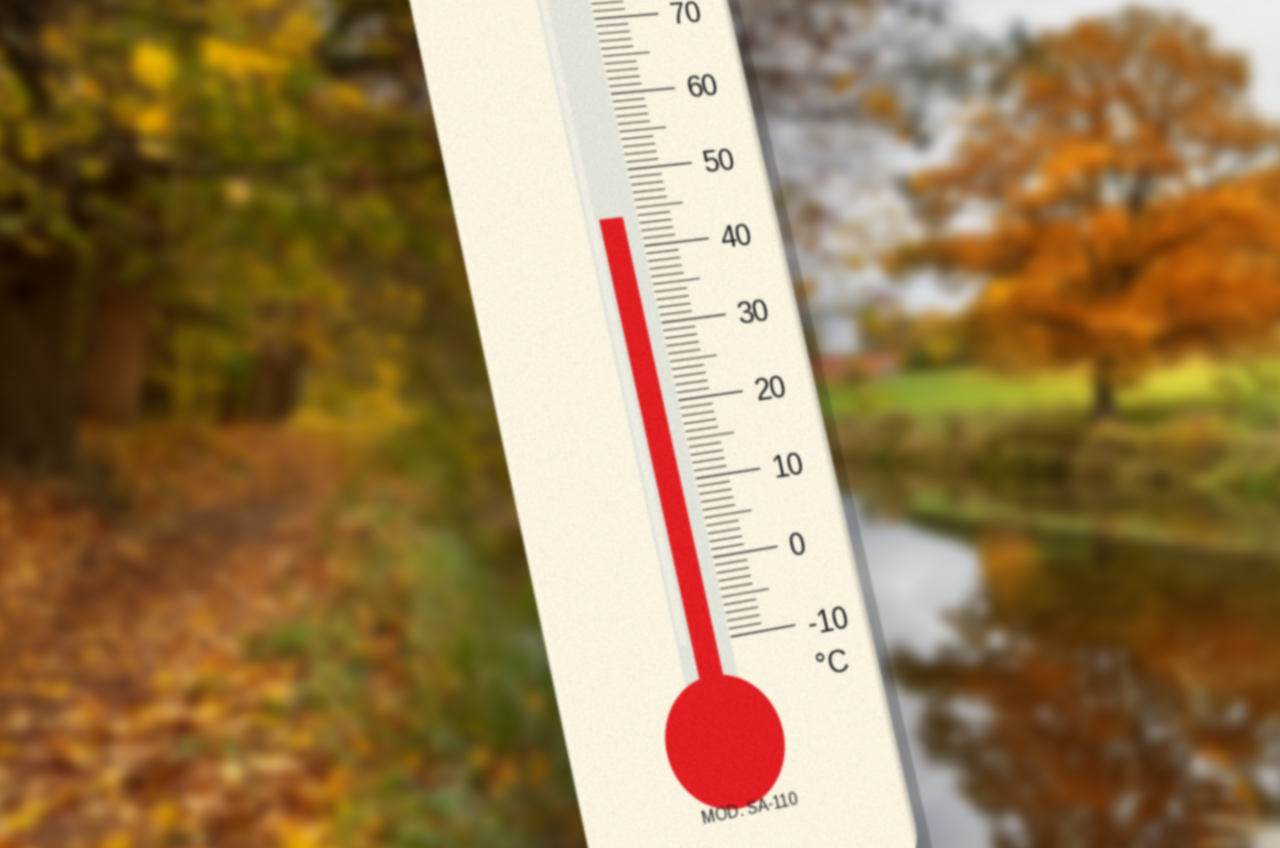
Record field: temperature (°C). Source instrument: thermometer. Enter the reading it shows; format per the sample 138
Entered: 44
